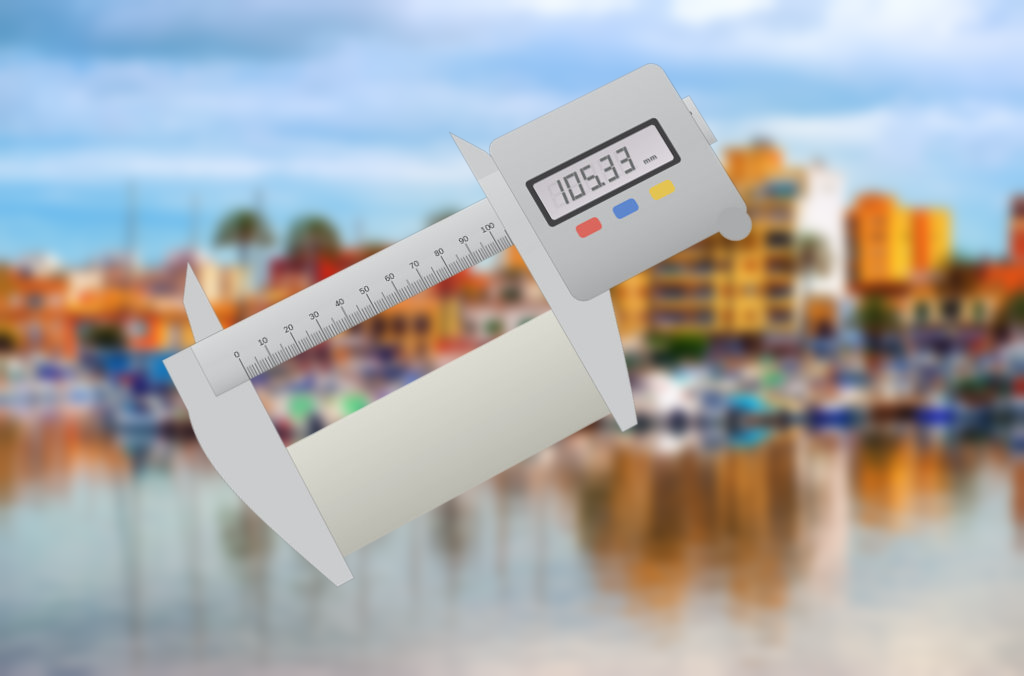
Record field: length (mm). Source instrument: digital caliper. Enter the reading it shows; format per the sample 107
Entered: 105.33
